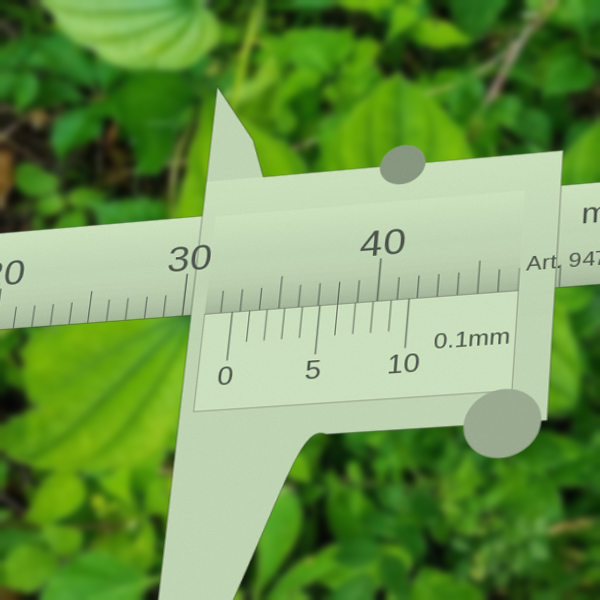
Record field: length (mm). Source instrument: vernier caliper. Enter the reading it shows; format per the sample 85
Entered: 32.6
